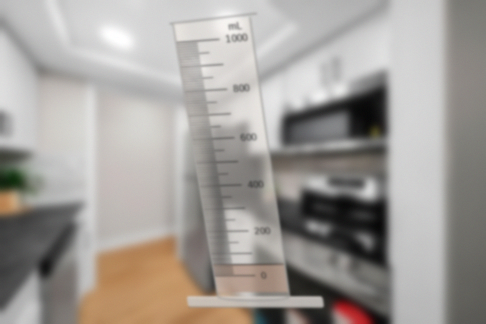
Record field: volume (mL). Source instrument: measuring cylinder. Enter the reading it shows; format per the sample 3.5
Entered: 50
